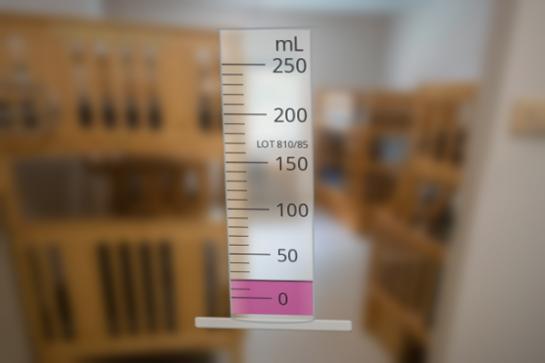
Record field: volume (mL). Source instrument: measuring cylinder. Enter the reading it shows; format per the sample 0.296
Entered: 20
